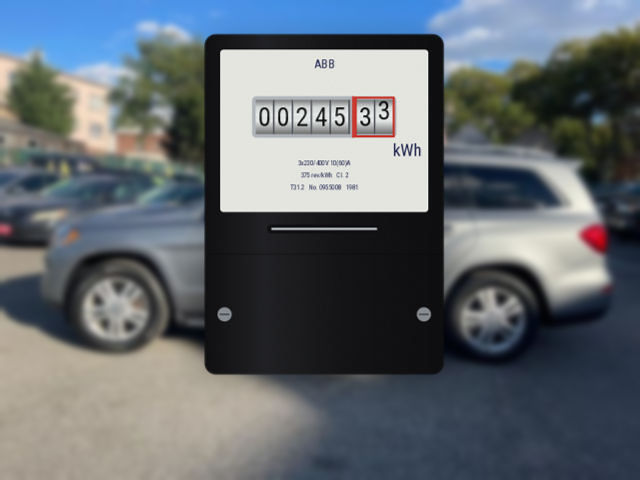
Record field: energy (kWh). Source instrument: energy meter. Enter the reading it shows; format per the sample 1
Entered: 245.33
